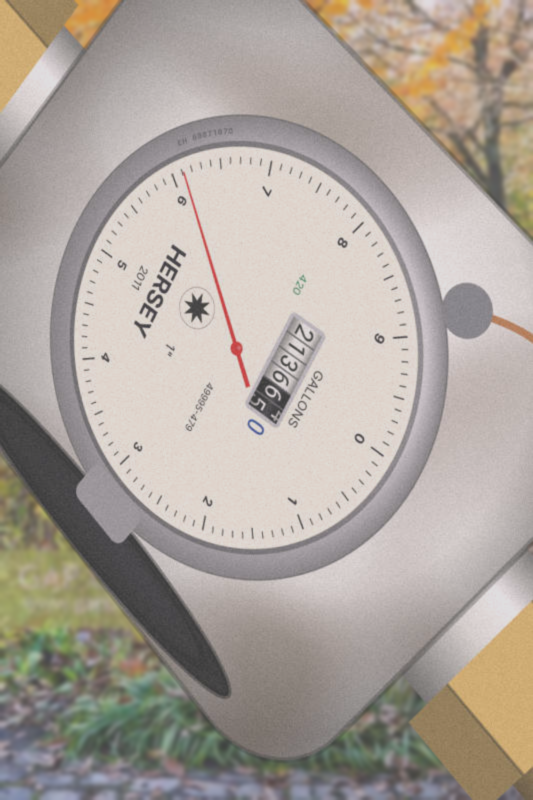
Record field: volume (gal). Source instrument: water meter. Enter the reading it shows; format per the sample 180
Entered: 2136646.1
